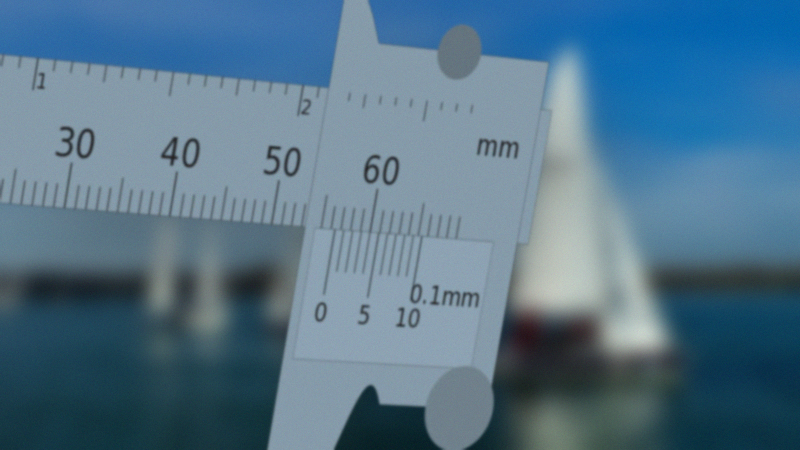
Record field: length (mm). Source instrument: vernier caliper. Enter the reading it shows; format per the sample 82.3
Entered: 56.4
